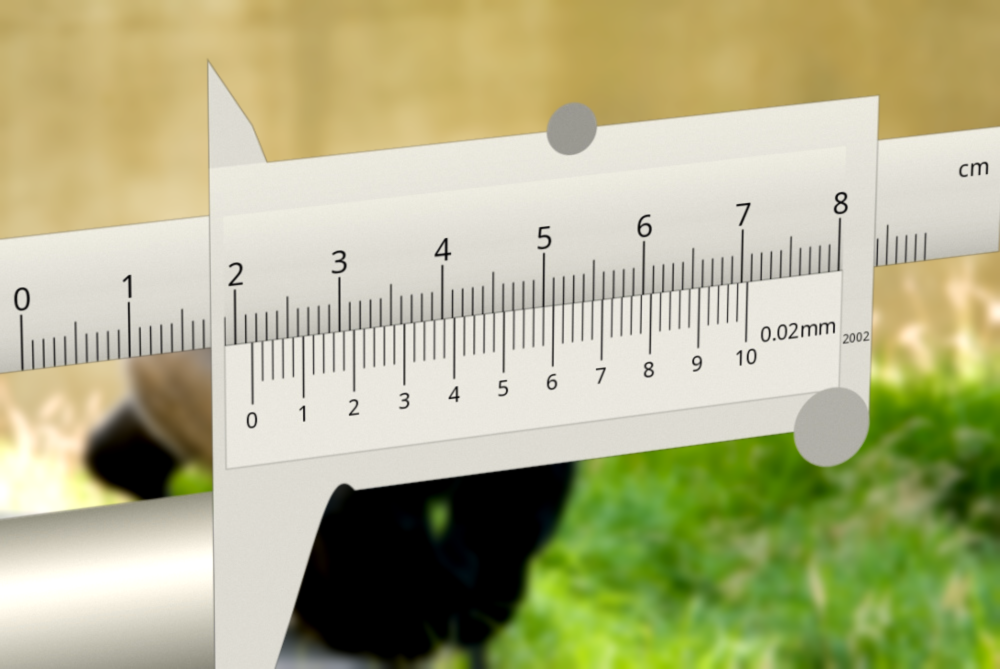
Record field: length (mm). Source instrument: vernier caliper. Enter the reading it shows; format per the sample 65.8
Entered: 21.6
